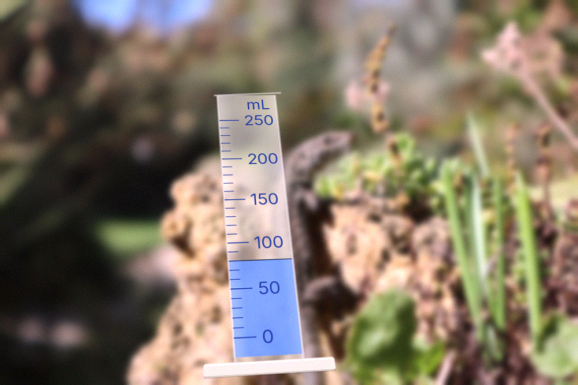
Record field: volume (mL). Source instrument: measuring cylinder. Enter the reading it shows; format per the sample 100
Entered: 80
